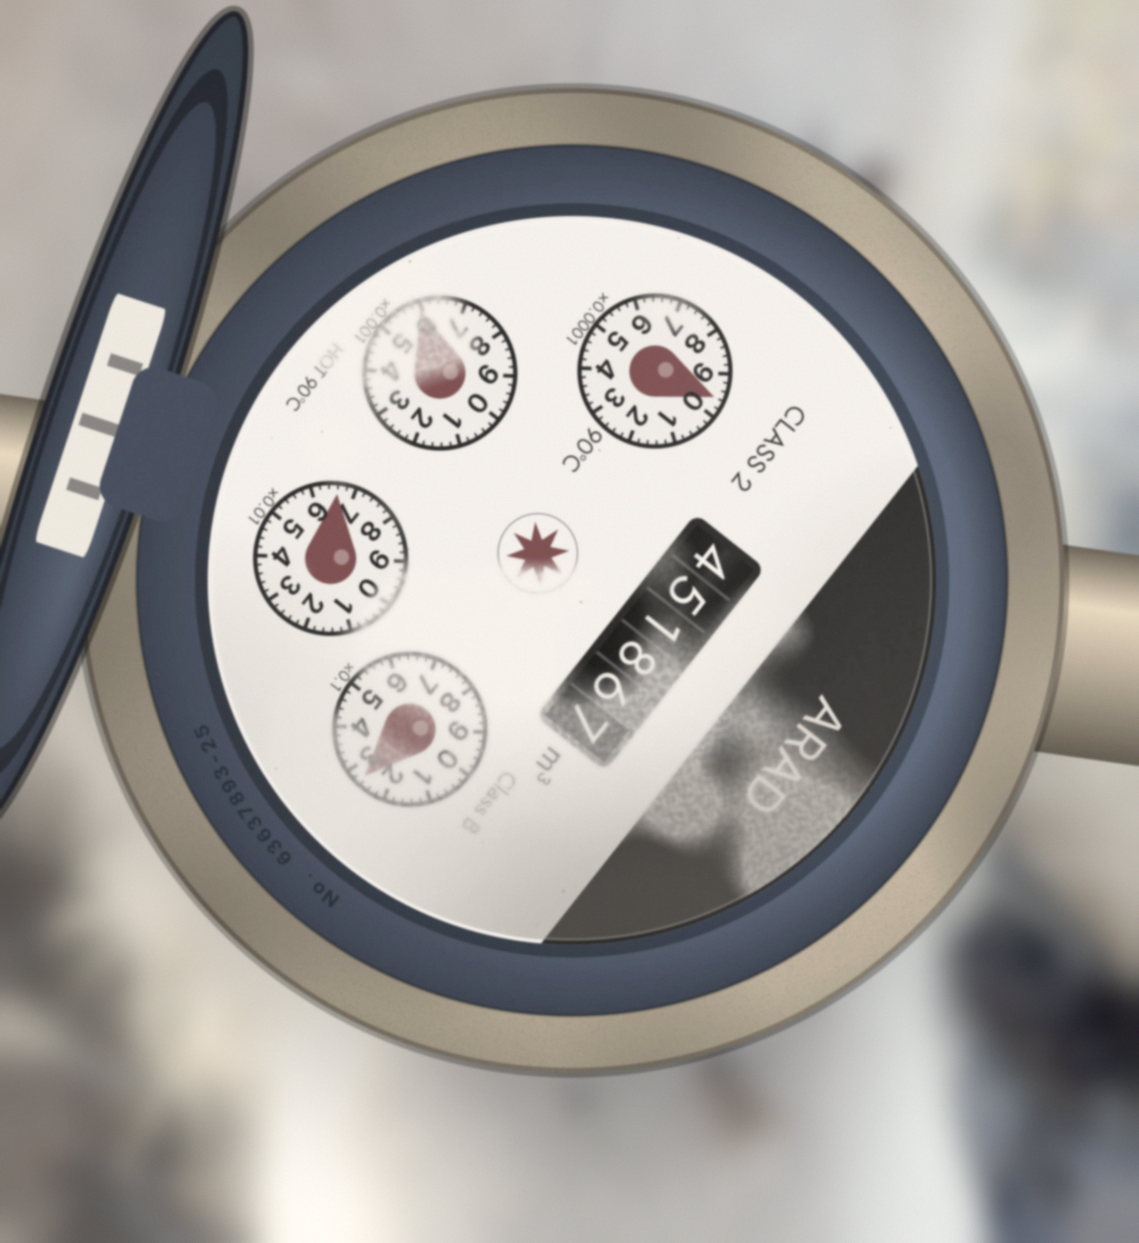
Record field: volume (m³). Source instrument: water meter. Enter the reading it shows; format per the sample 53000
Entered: 451867.2659
